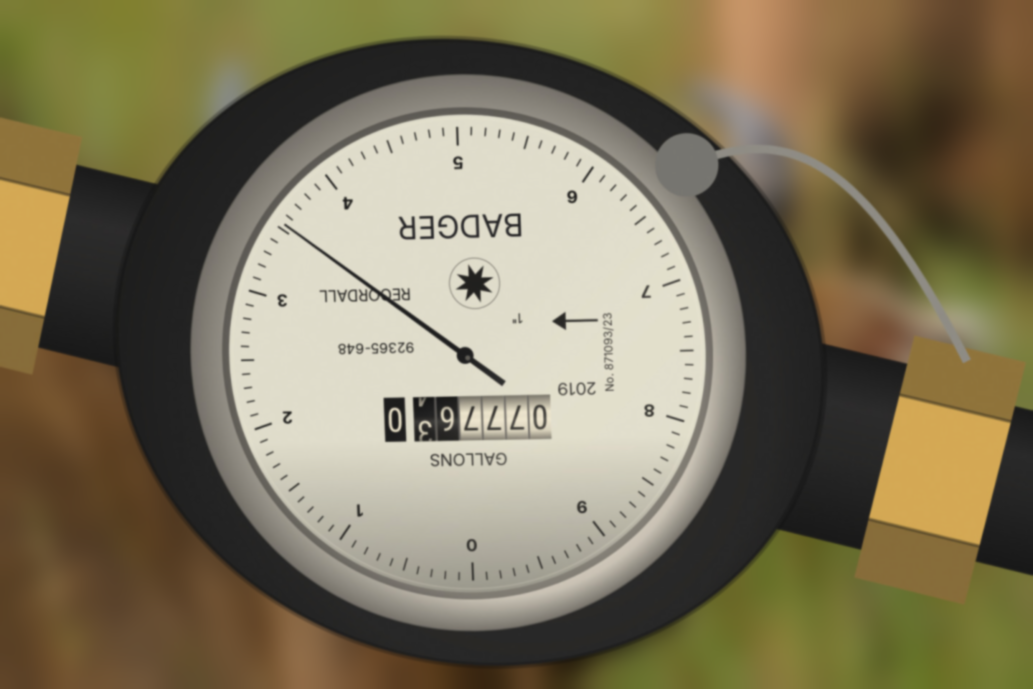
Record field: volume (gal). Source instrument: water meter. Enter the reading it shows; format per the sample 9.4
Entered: 777633.5
